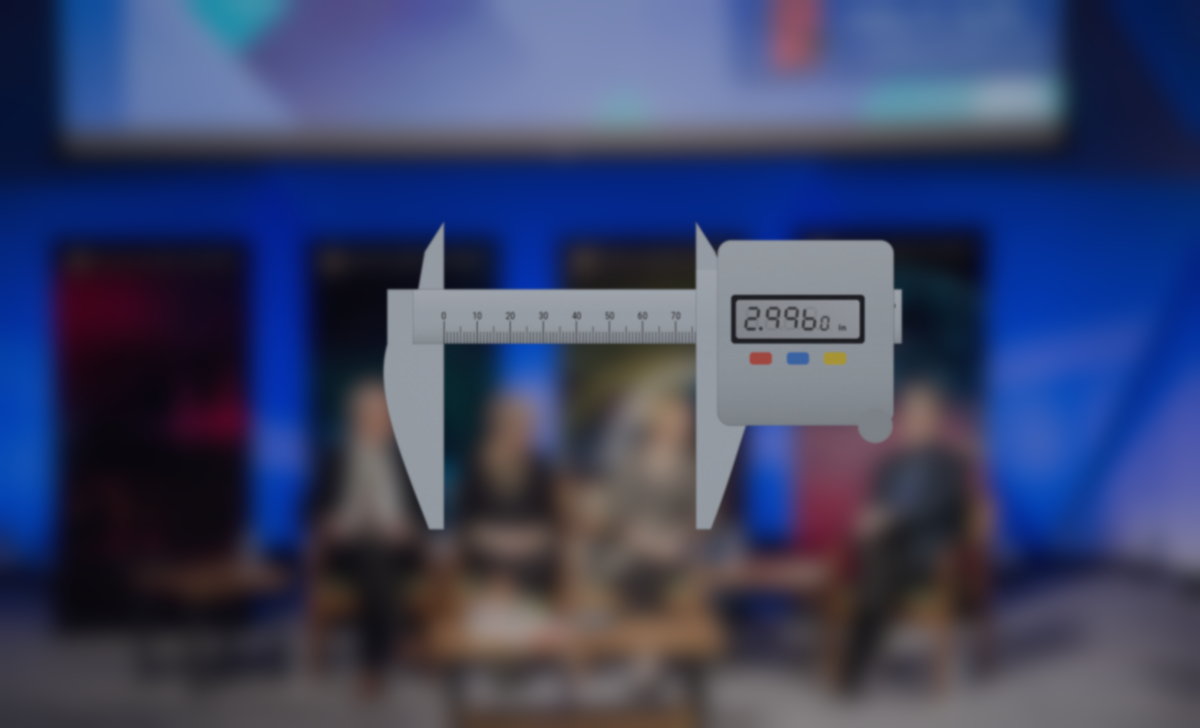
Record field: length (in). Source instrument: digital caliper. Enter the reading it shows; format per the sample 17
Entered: 2.9960
